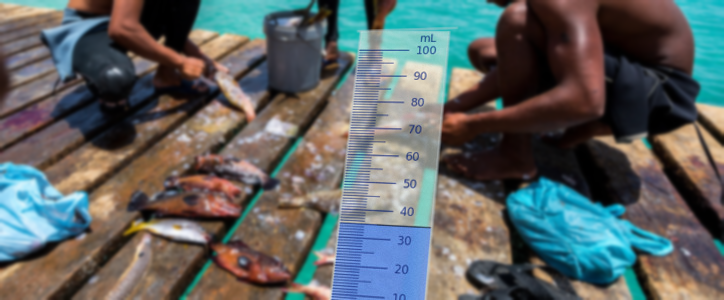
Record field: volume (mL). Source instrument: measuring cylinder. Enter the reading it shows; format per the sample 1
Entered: 35
